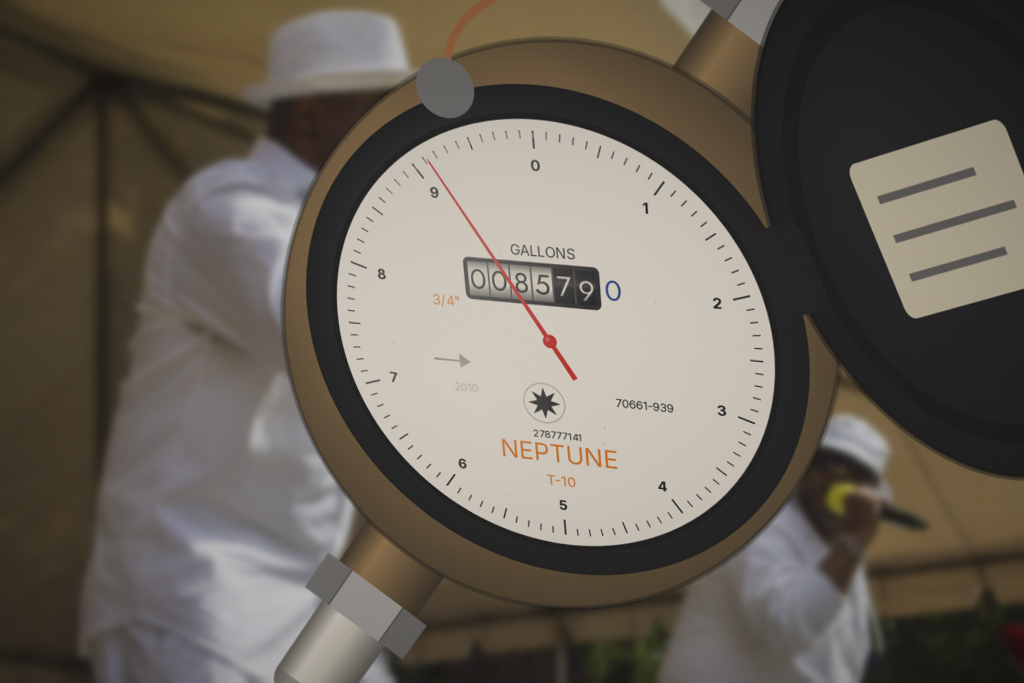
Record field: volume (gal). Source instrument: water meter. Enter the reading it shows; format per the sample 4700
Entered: 85789.1
